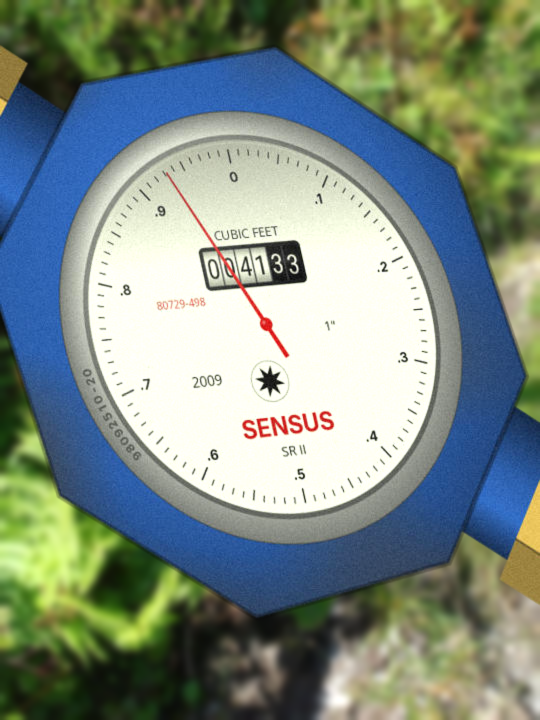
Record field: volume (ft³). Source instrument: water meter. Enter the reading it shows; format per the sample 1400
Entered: 4132.93
